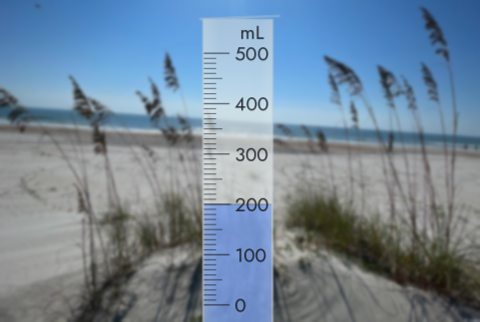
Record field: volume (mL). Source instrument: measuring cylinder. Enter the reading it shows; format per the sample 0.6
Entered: 200
